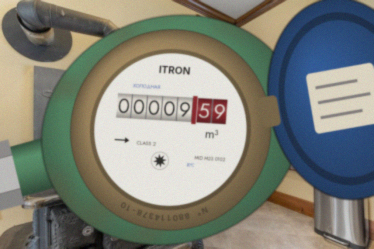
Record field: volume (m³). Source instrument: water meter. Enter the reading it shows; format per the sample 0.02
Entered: 9.59
